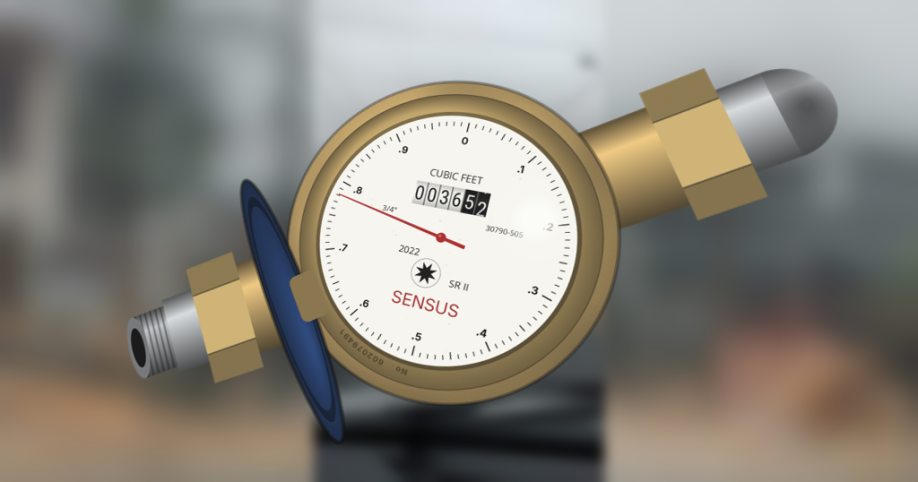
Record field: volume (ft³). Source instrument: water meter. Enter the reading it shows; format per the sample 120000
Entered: 3651.78
